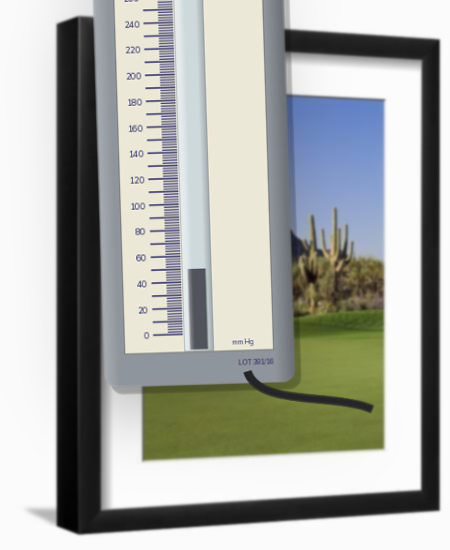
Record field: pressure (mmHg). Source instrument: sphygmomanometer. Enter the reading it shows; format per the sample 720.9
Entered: 50
